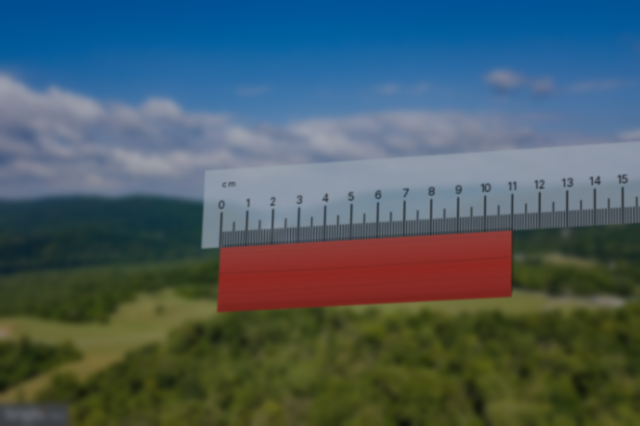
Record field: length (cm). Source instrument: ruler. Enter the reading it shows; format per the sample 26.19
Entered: 11
